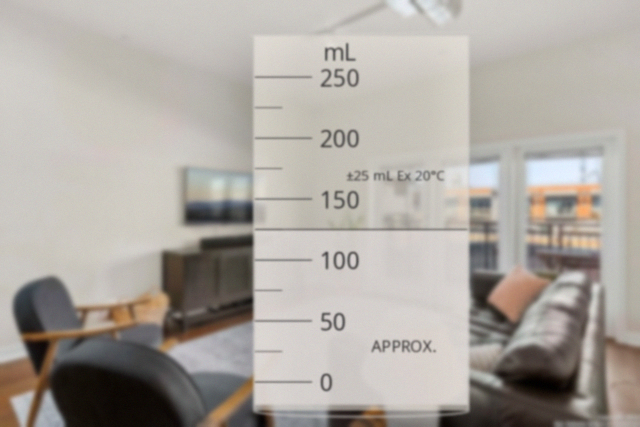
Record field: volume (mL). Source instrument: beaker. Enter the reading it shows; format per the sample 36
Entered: 125
